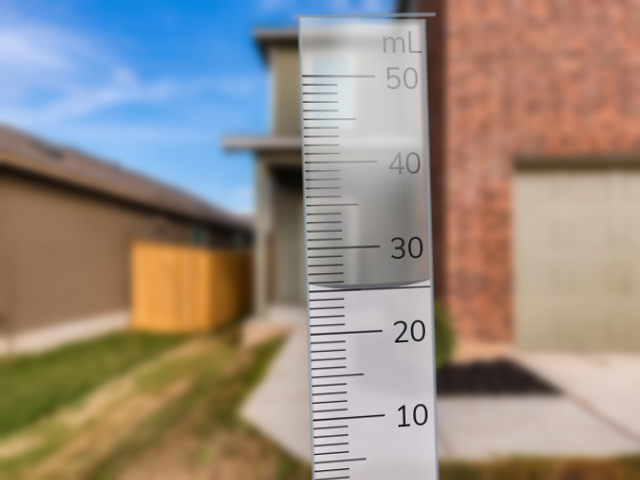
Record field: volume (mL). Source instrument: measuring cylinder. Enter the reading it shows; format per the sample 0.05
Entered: 25
